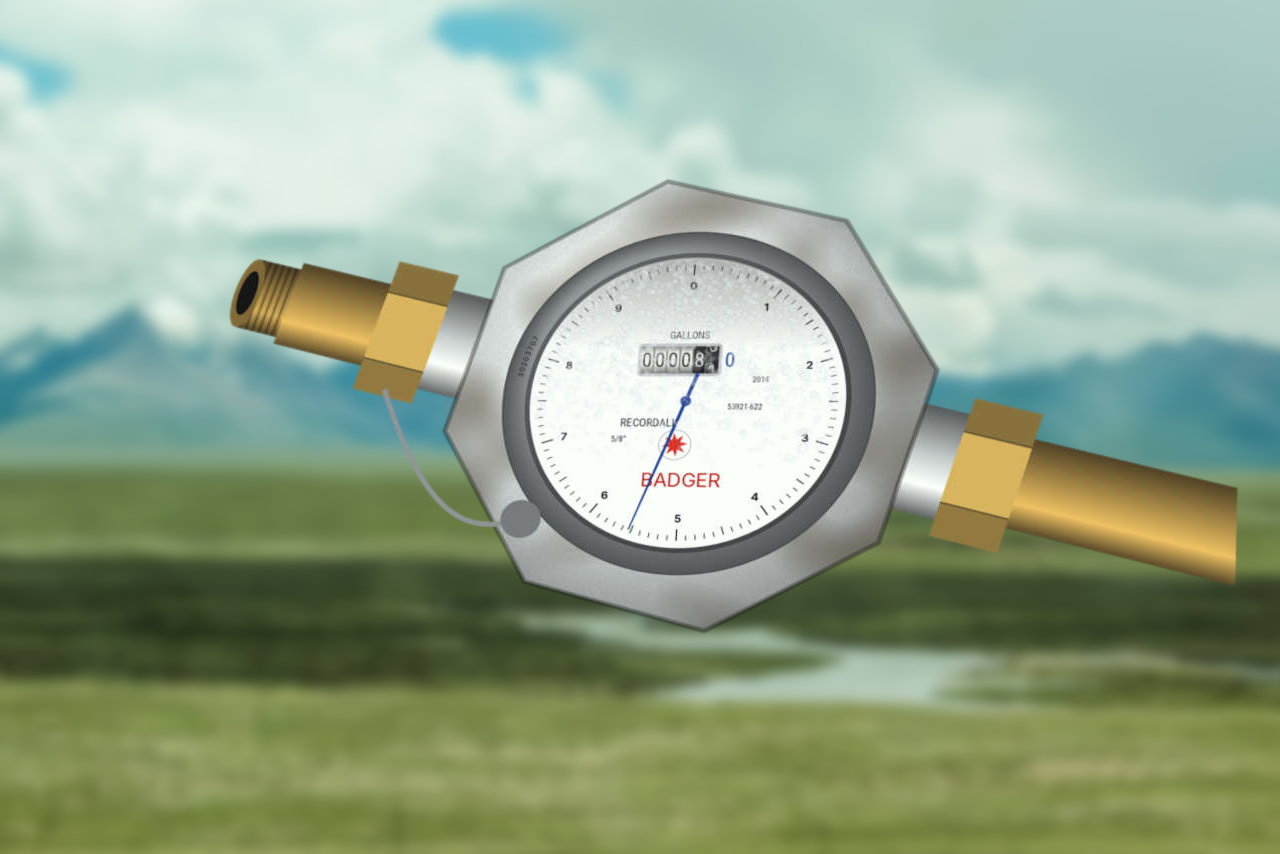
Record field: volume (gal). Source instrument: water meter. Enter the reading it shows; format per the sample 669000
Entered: 805.5
